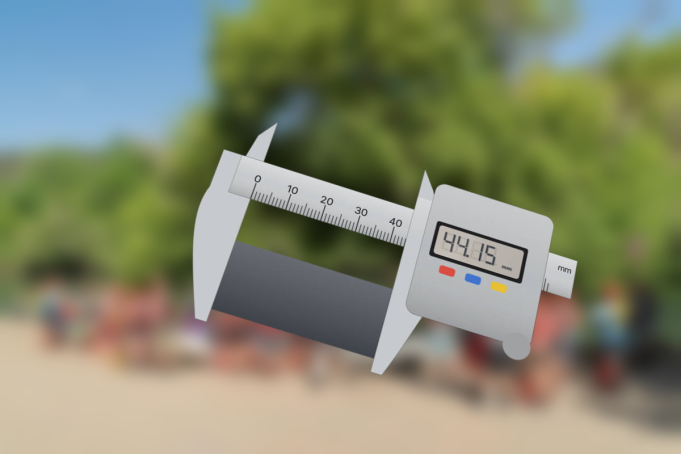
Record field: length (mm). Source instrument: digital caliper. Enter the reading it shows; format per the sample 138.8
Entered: 44.15
